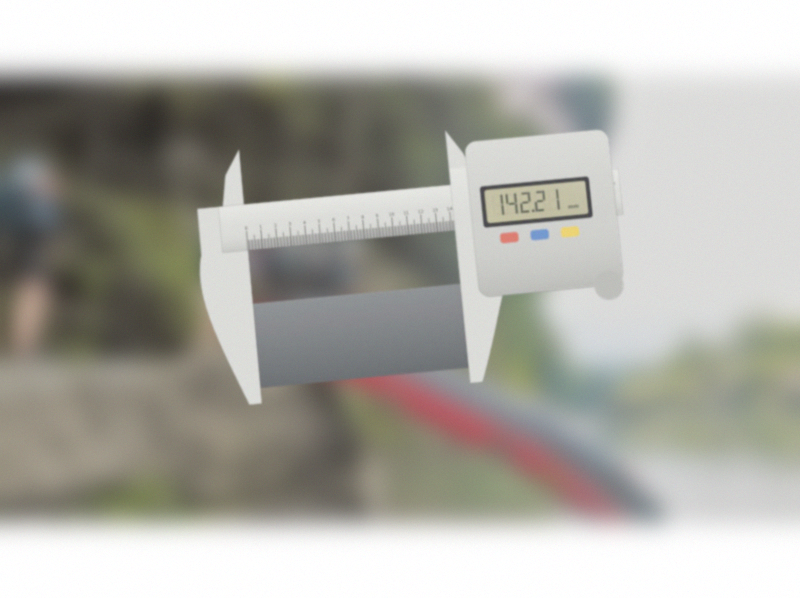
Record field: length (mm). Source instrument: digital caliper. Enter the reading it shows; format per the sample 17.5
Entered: 142.21
